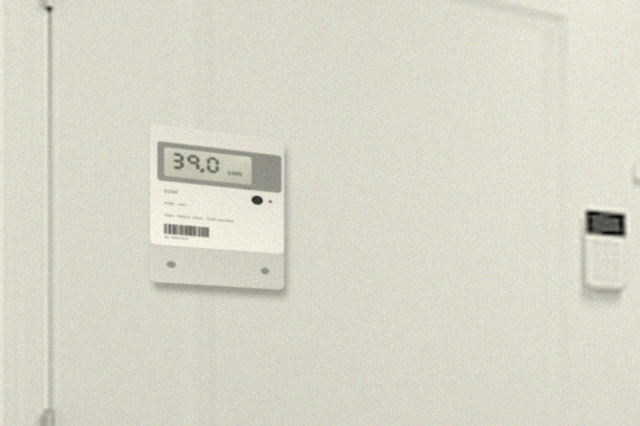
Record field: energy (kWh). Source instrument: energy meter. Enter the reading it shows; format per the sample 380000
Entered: 39.0
